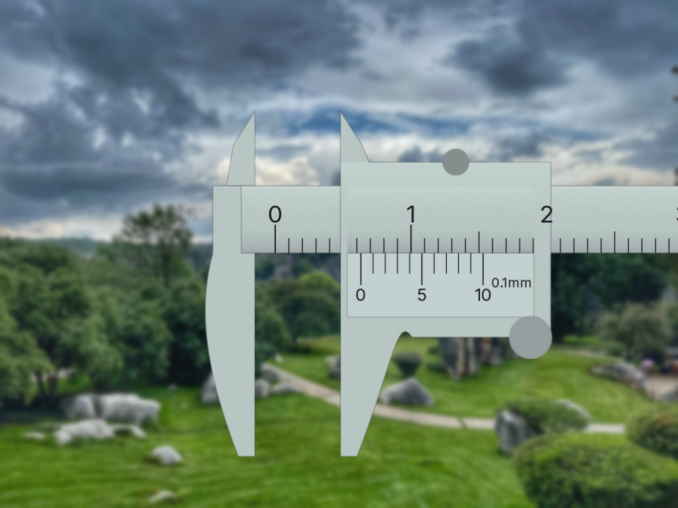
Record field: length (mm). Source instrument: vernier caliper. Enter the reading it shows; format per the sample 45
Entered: 6.3
